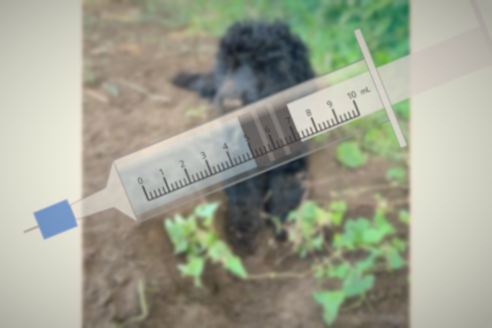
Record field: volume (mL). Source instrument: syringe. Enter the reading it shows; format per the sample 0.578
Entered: 5
